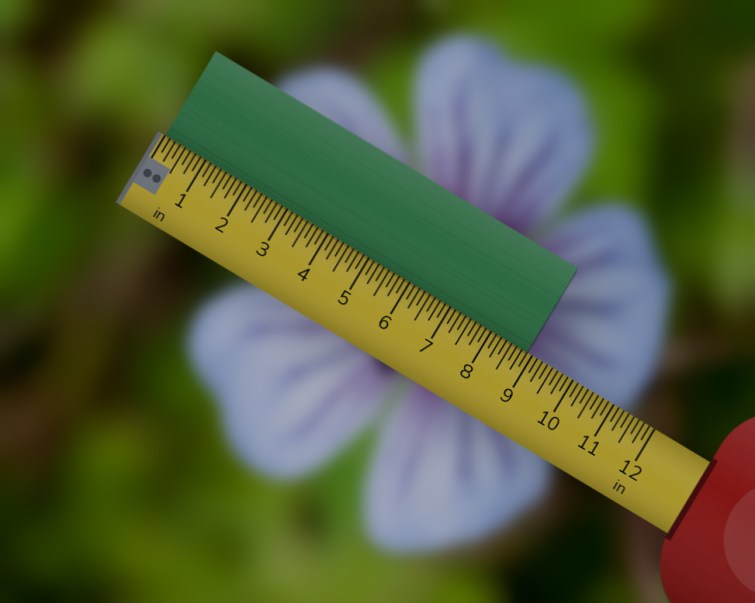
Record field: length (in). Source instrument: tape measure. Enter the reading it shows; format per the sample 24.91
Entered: 8.875
